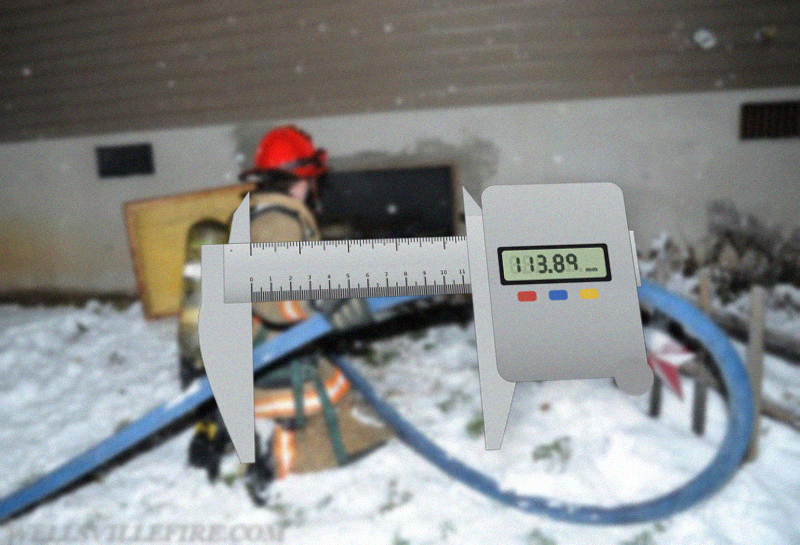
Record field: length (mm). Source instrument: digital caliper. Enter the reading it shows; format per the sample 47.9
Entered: 113.89
